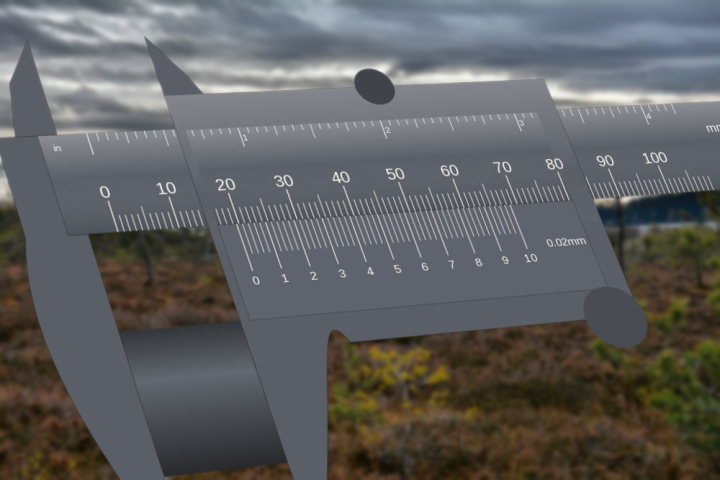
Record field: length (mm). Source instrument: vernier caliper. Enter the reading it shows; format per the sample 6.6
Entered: 19.6
